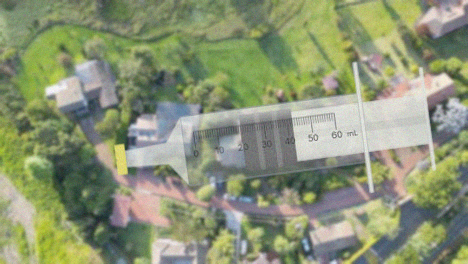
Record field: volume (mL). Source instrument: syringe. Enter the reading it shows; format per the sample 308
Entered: 20
